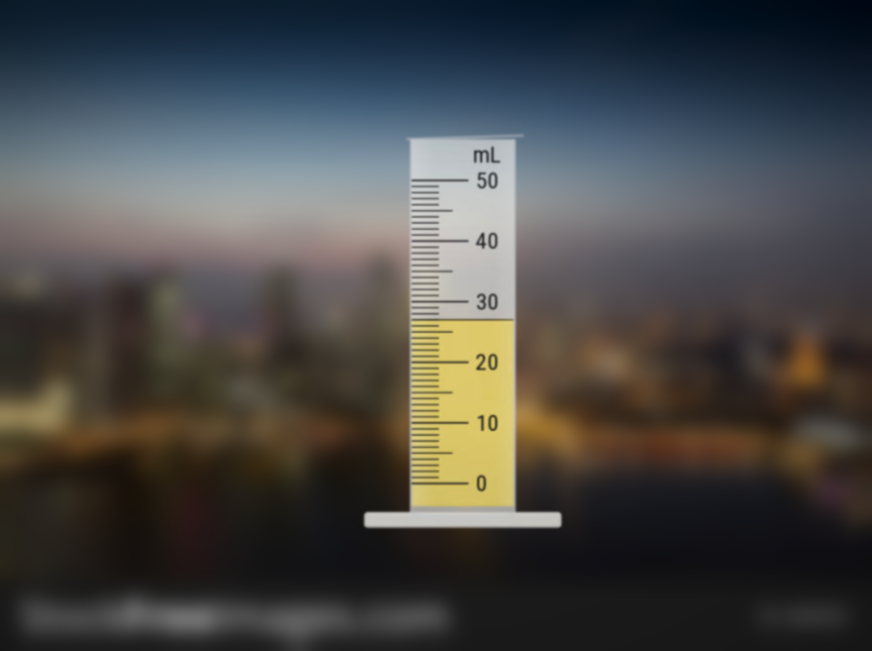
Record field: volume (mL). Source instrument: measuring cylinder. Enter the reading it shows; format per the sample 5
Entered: 27
